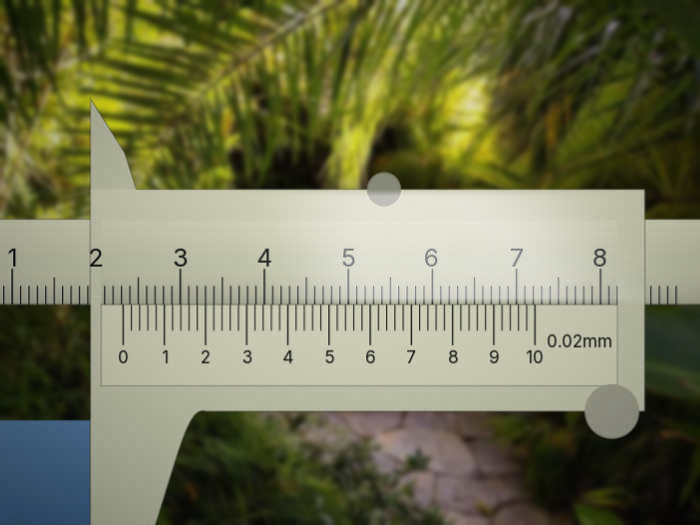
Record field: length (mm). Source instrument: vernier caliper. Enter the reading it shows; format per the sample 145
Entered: 23.2
